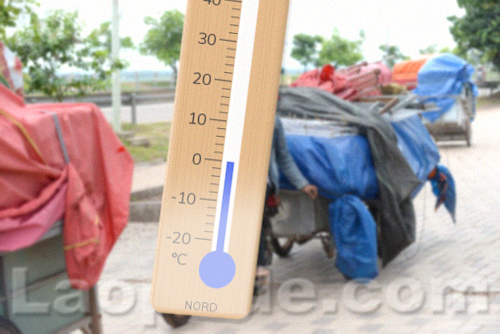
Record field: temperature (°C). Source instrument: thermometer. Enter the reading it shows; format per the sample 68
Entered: 0
